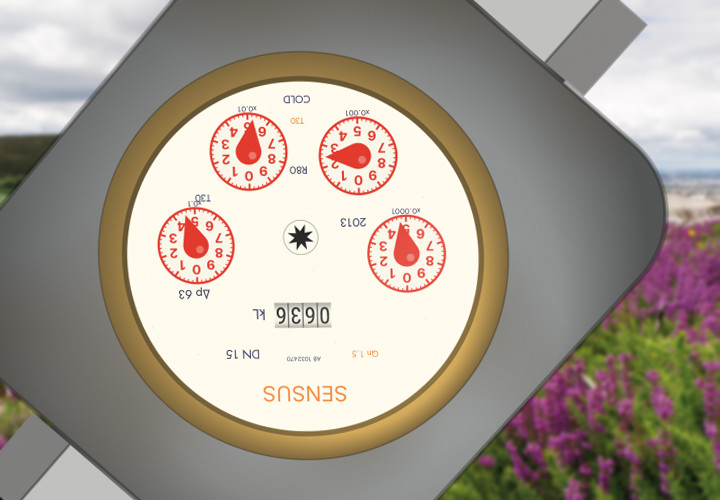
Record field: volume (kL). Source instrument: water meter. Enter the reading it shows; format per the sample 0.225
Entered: 636.4524
